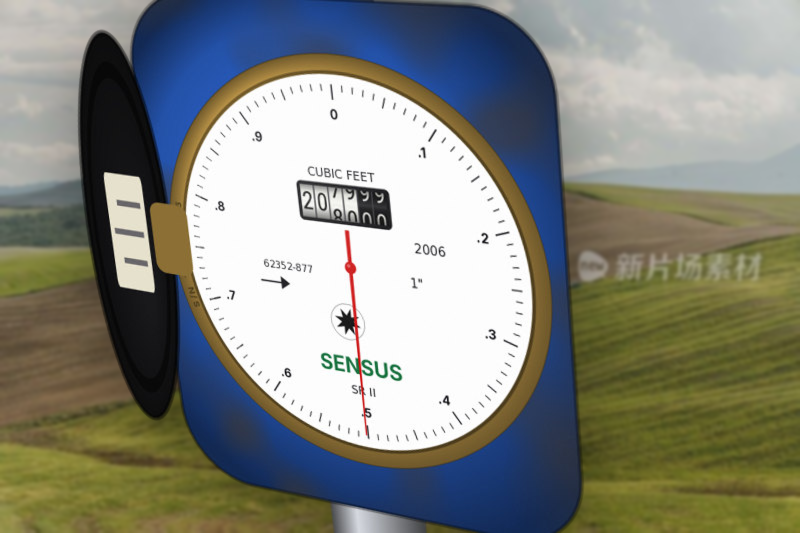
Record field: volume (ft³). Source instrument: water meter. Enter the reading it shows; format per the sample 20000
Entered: 207999.50
